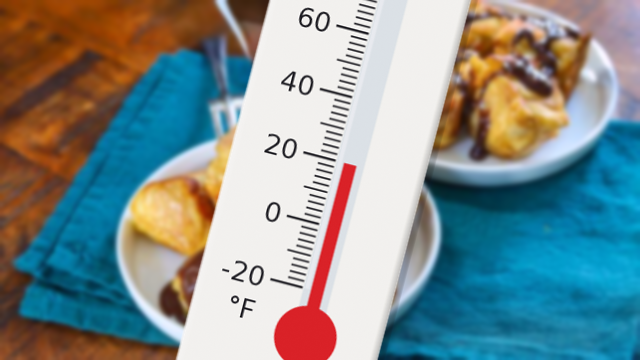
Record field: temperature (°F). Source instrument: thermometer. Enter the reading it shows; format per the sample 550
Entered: 20
